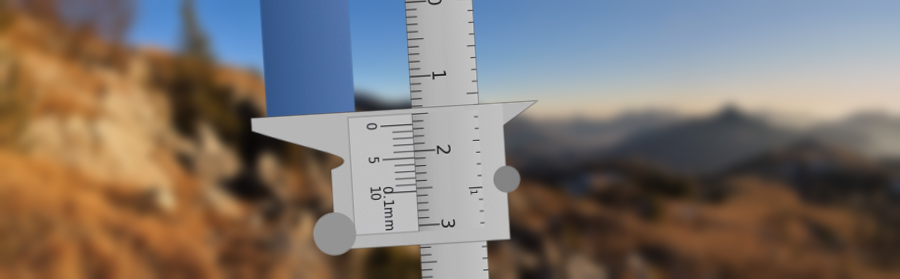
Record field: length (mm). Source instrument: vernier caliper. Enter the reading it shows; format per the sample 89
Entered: 16.4
